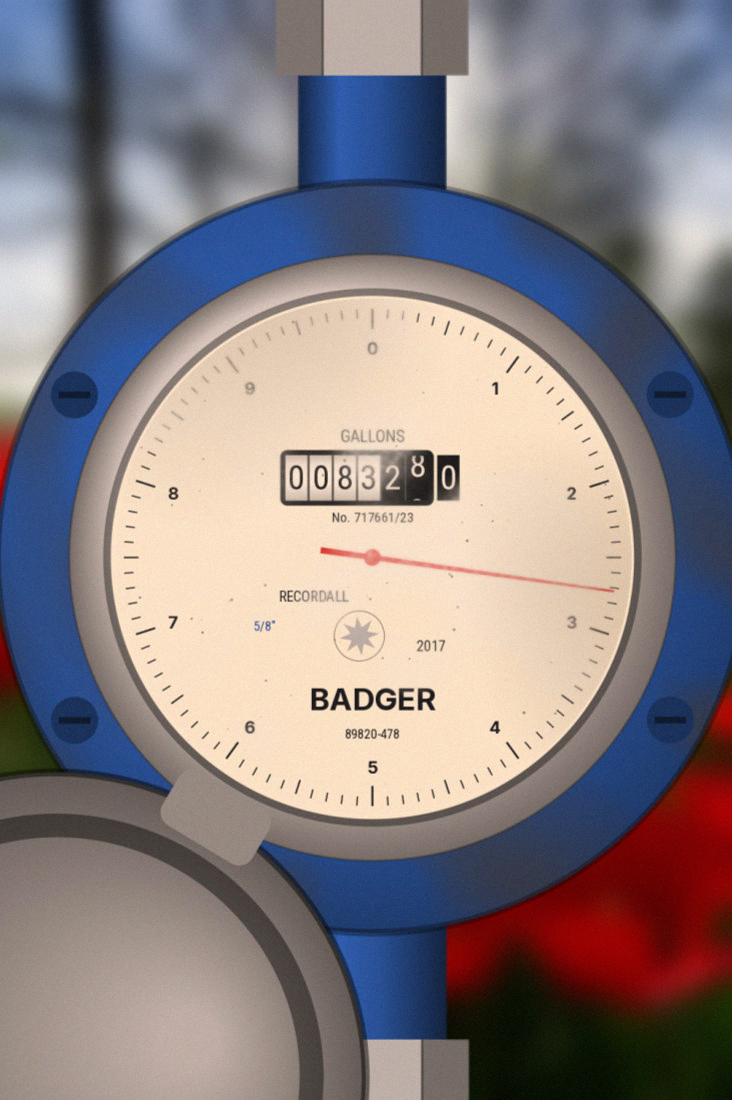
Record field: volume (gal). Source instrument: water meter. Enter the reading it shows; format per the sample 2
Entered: 83282.7
